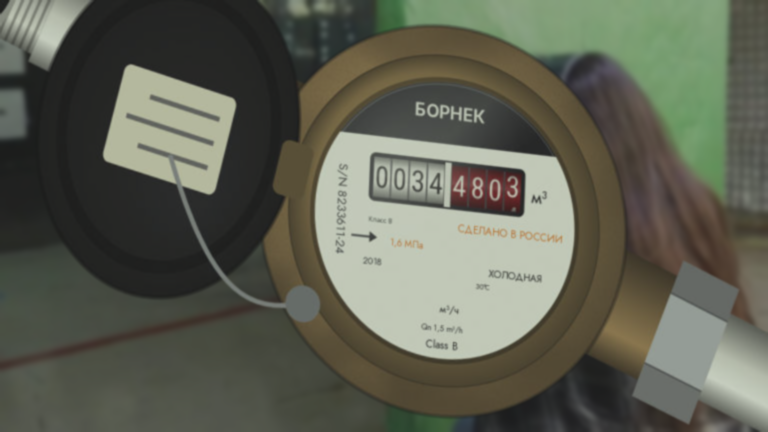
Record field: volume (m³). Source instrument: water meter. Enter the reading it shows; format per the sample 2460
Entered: 34.4803
